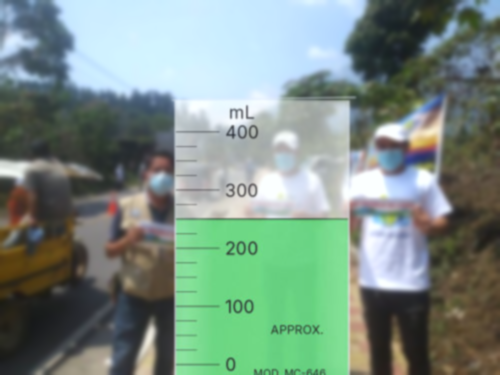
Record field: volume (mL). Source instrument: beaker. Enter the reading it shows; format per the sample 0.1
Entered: 250
